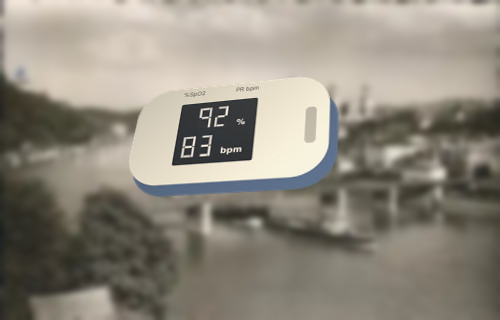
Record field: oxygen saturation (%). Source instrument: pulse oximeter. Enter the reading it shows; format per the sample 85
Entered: 92
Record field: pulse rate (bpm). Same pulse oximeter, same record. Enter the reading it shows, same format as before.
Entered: 83
